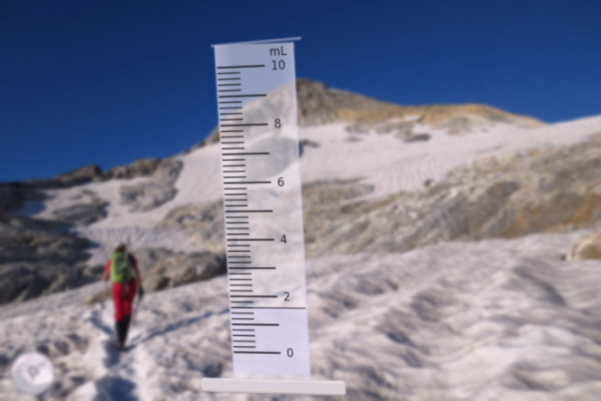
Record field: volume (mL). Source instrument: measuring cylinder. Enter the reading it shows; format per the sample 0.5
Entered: 1.6
